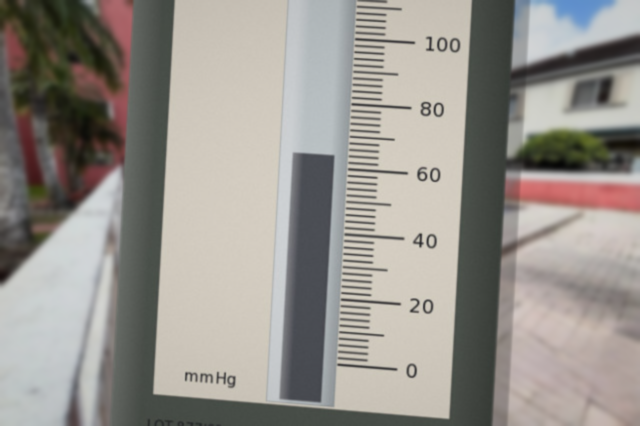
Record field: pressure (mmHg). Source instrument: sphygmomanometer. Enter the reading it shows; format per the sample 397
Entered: 64
